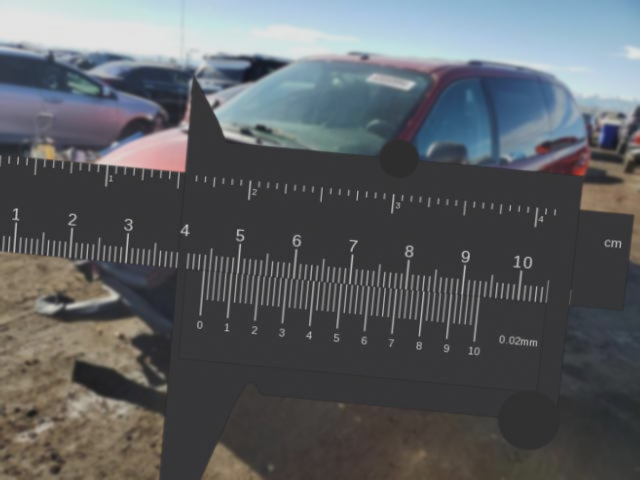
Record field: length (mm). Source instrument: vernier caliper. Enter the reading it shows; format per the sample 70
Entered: 44.0
